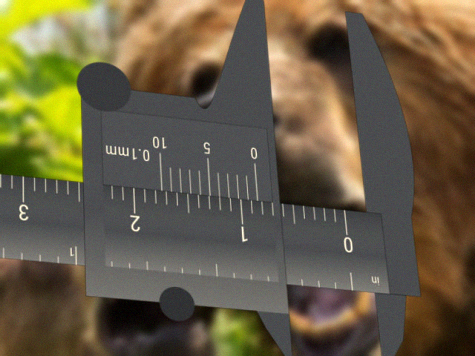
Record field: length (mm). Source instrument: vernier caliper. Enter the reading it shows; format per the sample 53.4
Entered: 8.4
